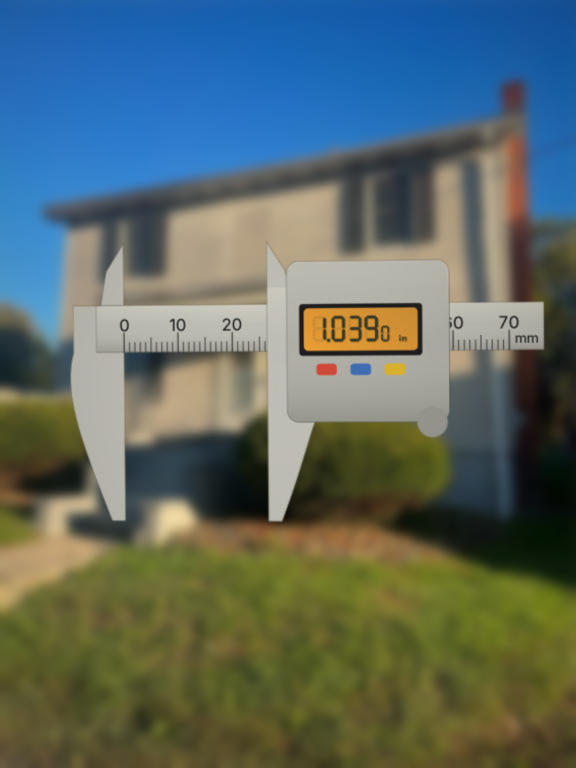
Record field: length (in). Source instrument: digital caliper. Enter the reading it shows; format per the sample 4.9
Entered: 1.0390
